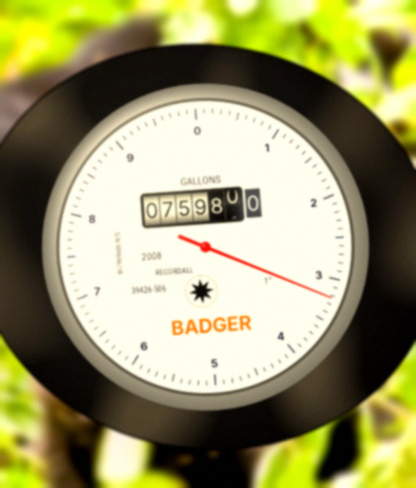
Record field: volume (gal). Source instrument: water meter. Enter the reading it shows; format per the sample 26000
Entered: 759803.2
